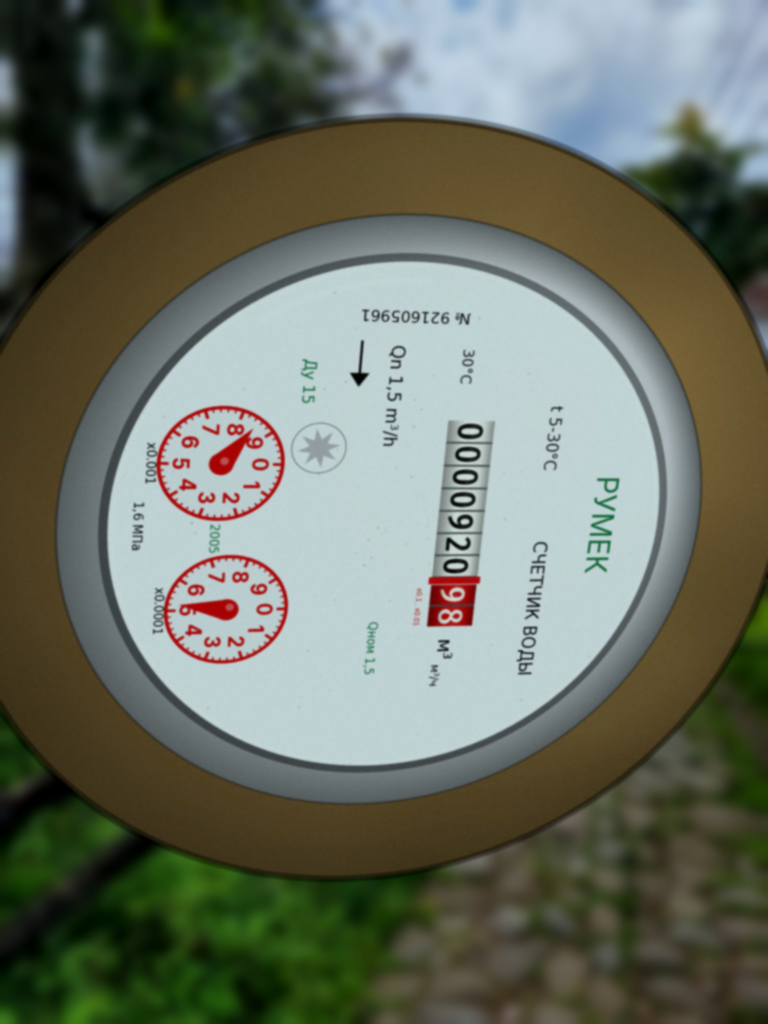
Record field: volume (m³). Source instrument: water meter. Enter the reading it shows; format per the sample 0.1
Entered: 920.9885
